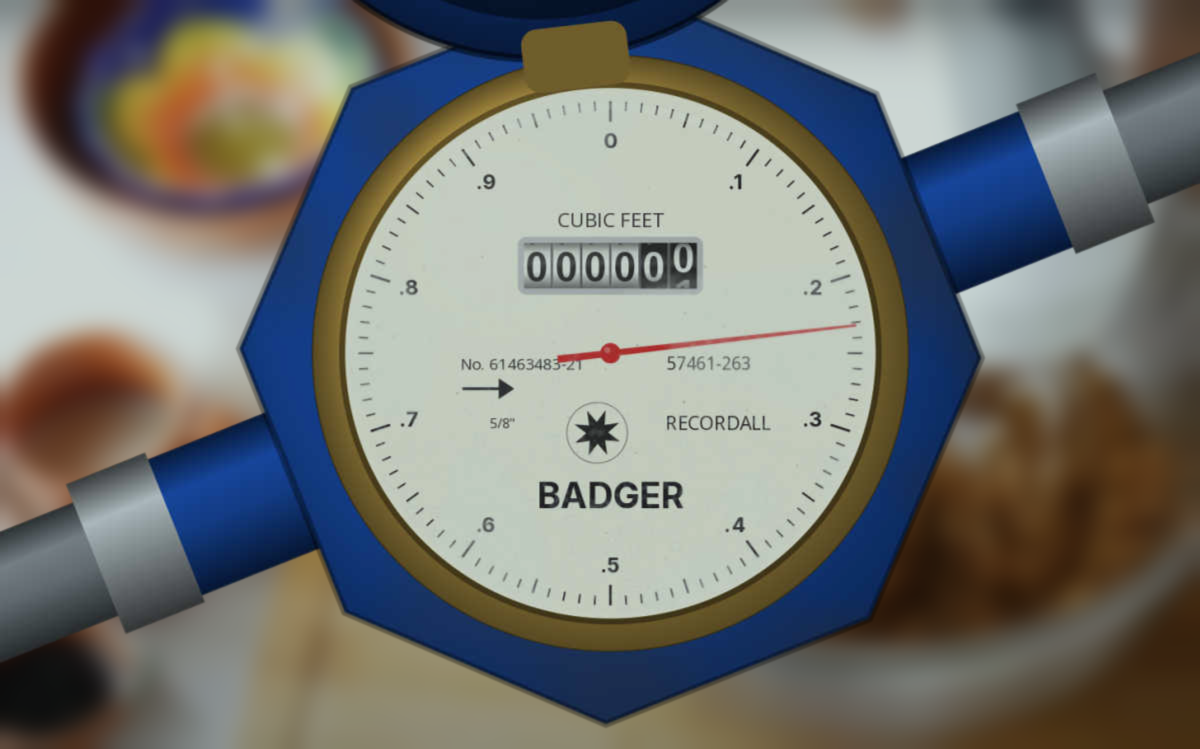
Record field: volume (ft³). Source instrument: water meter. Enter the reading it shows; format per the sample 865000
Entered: 0.23
